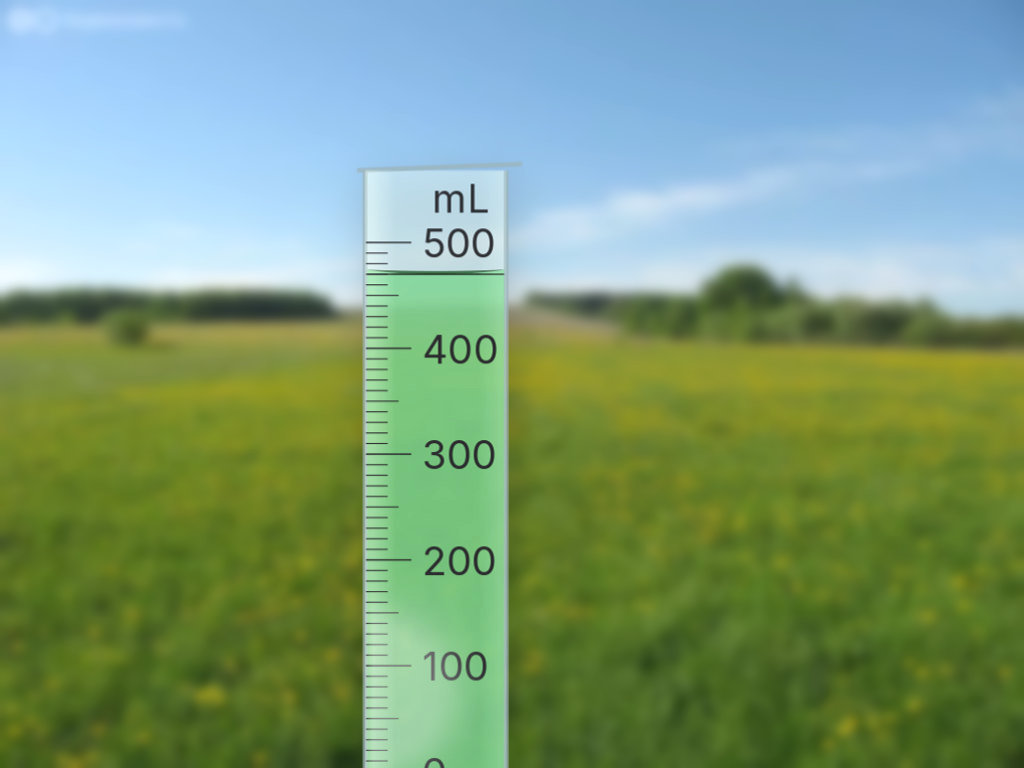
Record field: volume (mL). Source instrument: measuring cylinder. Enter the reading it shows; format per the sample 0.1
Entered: 470
